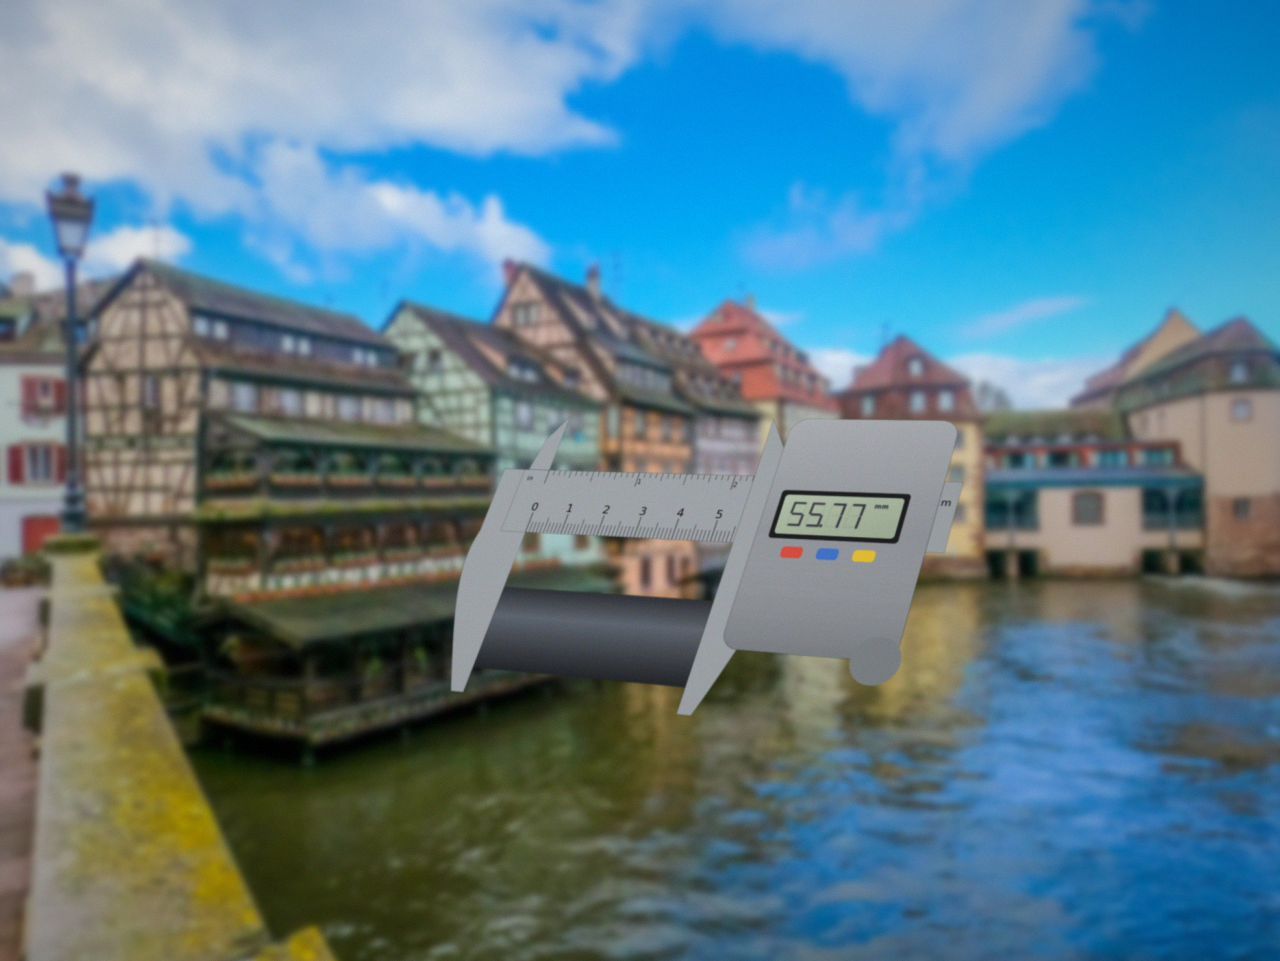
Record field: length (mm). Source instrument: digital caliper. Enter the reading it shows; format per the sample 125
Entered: 55.77
